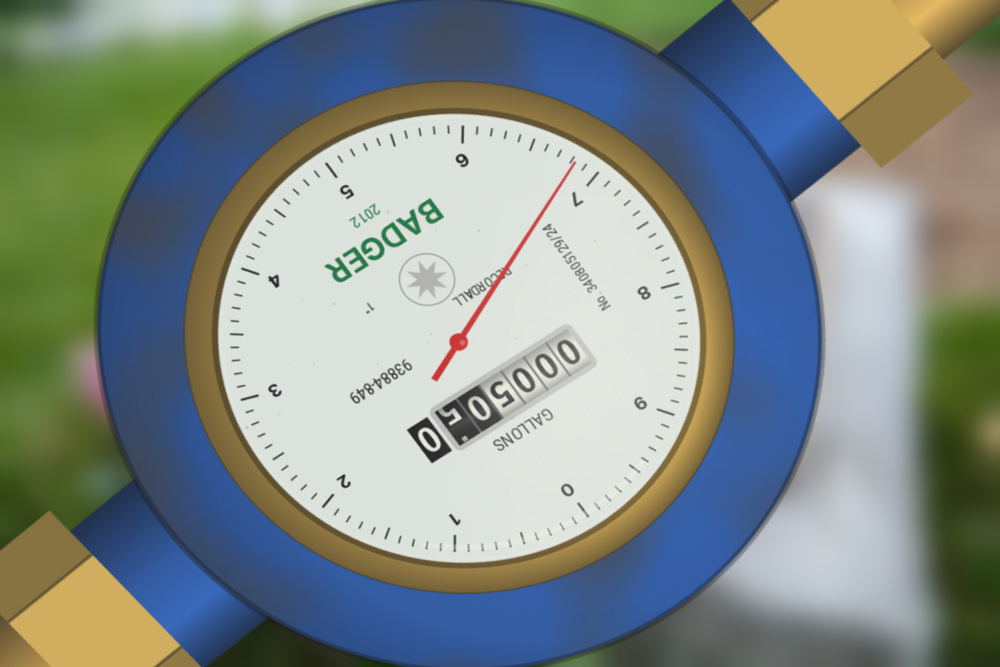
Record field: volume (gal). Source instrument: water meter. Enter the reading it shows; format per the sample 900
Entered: 5046.8
